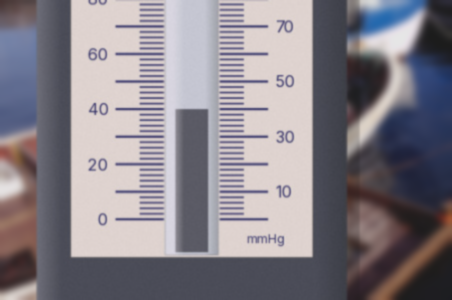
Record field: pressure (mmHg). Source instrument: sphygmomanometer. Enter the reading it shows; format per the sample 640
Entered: 40
